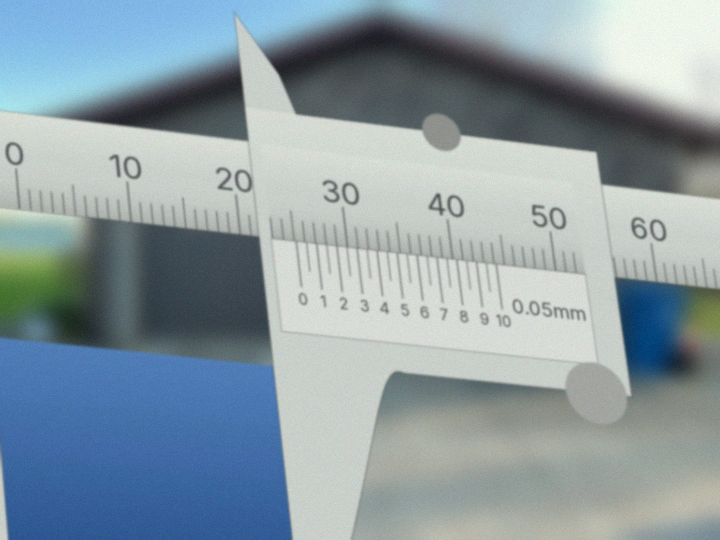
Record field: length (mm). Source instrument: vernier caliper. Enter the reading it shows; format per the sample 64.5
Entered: 25.2
